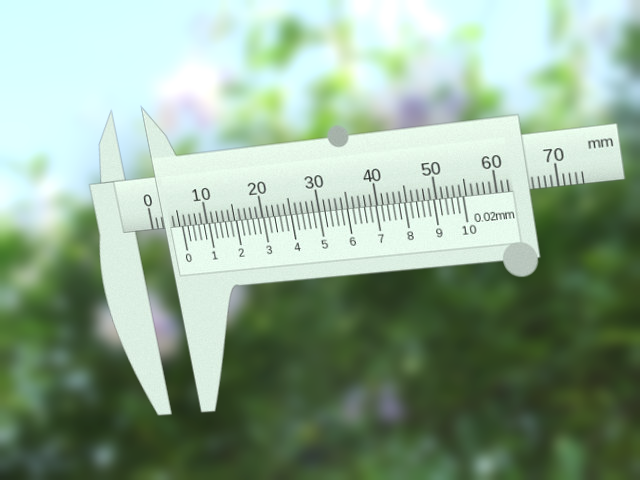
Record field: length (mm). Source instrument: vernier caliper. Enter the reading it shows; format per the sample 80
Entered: 5.5
